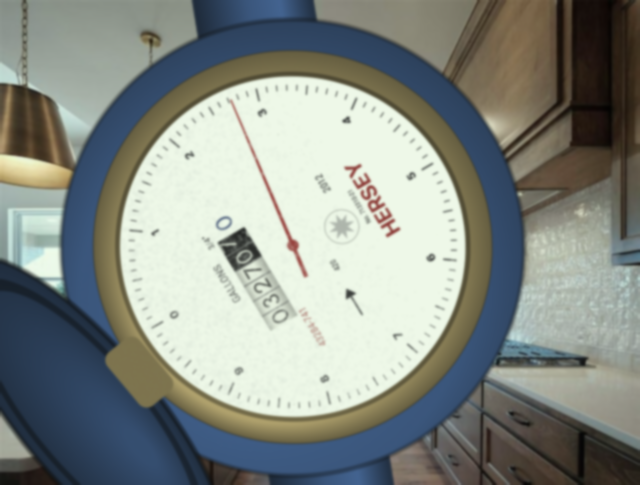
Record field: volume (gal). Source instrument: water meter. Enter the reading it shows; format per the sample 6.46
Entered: 327072.7
